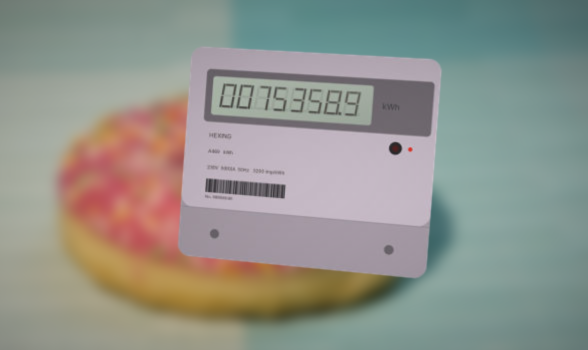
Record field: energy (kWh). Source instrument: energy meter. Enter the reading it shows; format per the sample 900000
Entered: 75358.9
